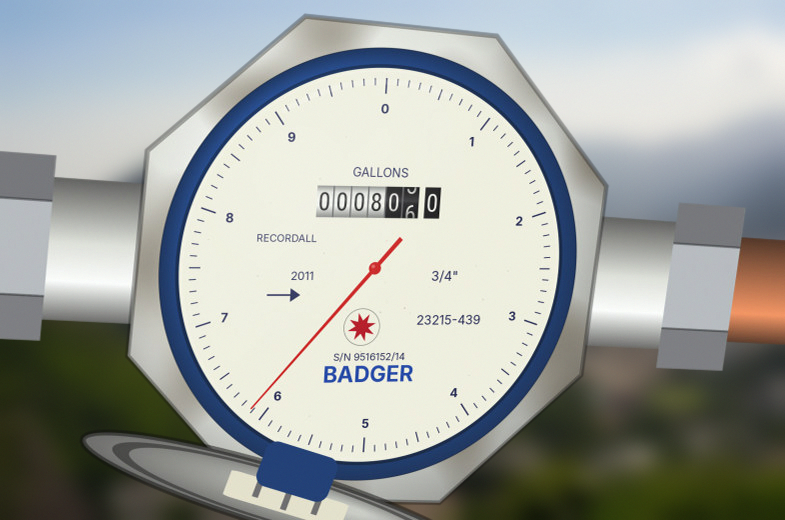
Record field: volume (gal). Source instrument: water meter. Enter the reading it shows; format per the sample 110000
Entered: 8056.1
